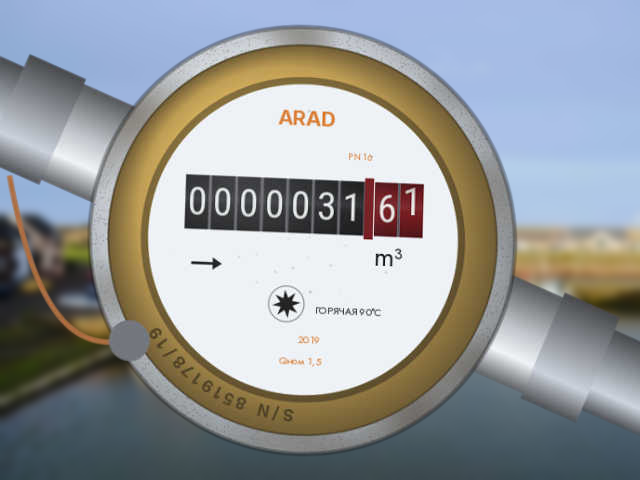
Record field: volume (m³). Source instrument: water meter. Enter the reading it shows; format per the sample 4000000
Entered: 31.61
